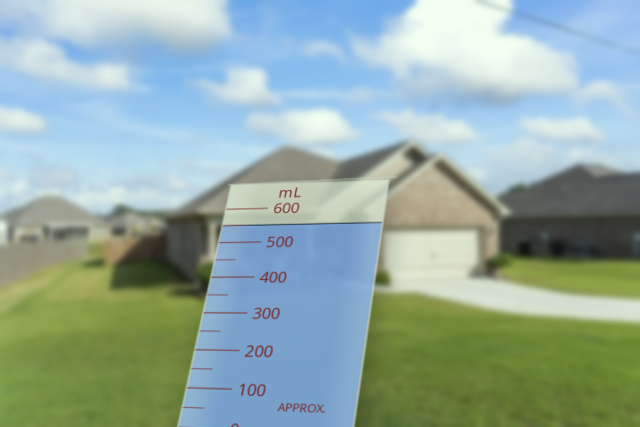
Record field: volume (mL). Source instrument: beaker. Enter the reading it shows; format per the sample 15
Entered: 550
